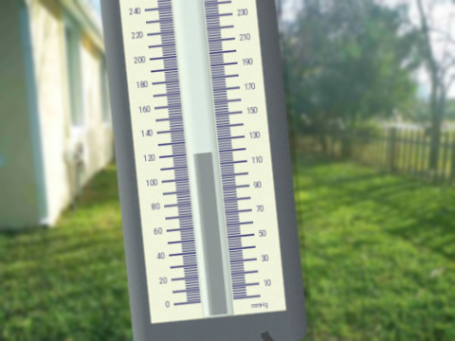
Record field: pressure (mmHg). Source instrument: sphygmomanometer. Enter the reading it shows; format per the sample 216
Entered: 120
